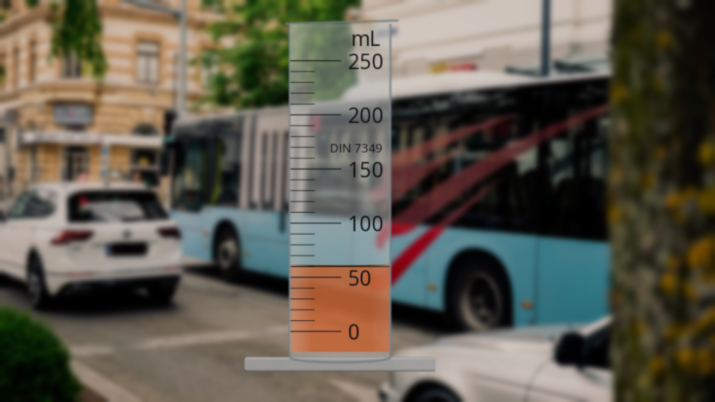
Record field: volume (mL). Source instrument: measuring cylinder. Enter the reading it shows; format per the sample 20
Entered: 60
